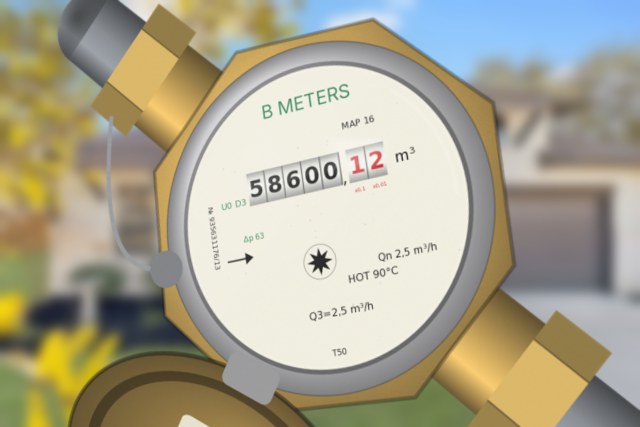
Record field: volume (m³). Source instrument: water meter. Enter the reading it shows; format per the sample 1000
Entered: 58600.12
